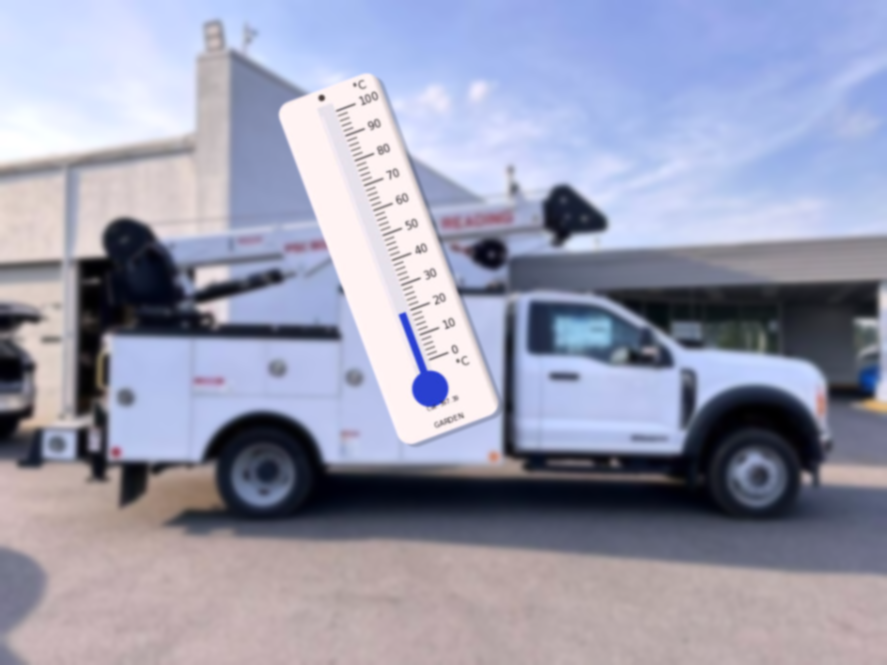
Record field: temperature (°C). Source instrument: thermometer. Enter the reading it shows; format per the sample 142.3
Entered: 20
